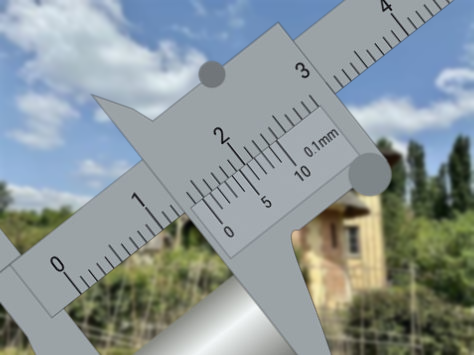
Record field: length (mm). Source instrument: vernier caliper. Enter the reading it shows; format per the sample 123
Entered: 14.8
